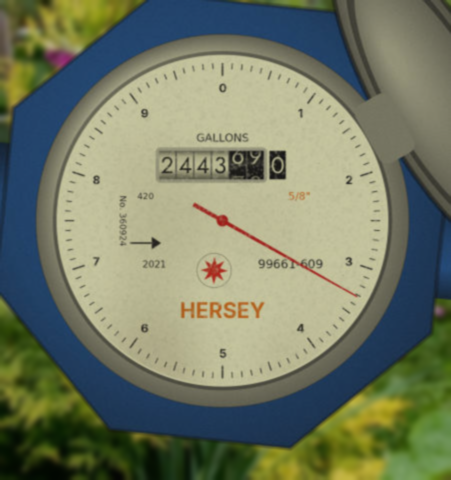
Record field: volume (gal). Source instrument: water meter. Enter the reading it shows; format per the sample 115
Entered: 2443693.3
